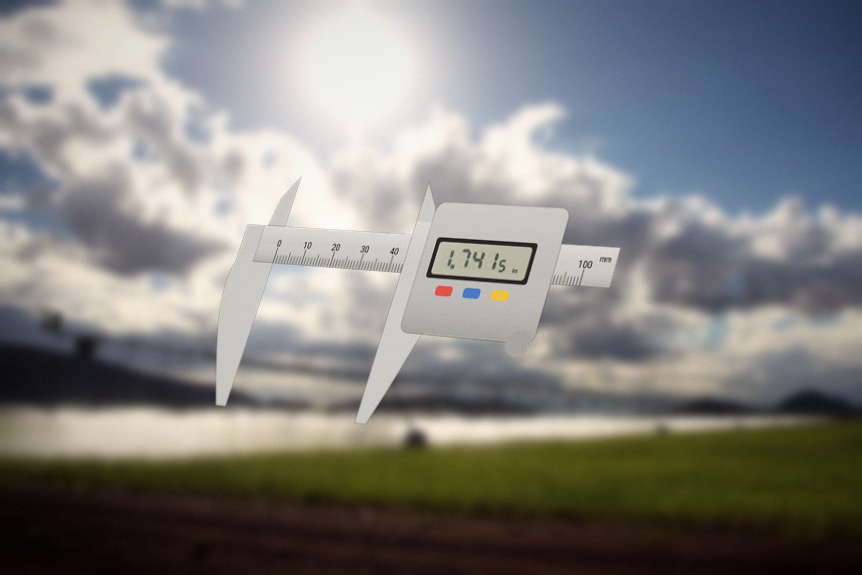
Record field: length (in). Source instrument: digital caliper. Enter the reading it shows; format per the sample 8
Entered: 1.7415
